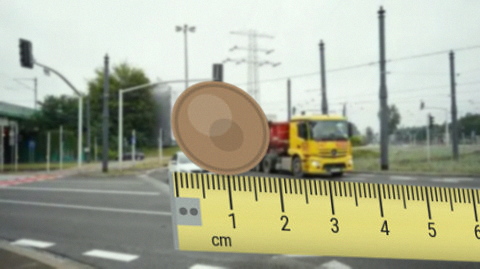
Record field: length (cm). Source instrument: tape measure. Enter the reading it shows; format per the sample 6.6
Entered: 1.9
